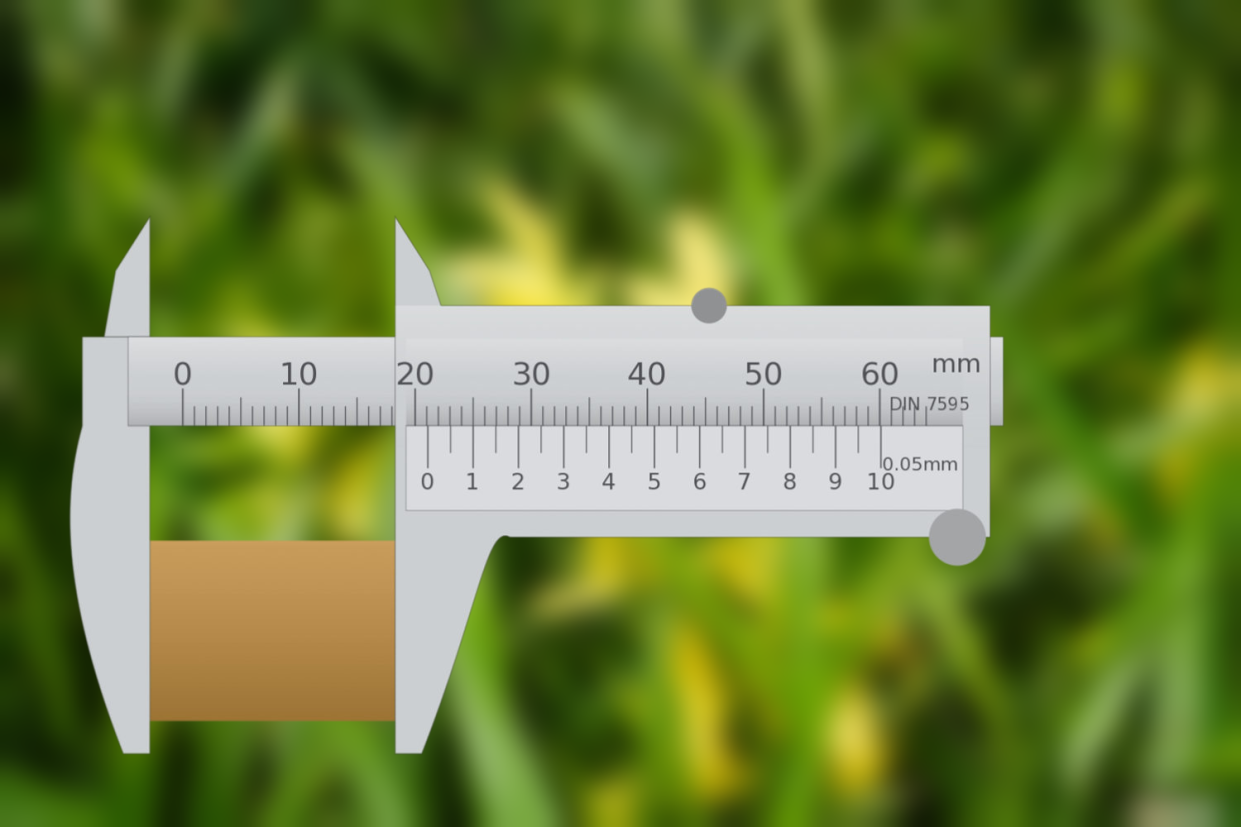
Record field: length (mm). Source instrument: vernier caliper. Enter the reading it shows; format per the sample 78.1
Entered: 21.1
